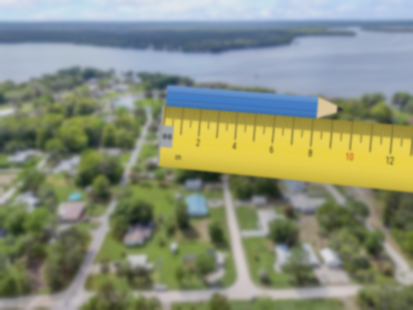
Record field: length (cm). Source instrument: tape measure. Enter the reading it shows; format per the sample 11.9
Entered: 9.5
